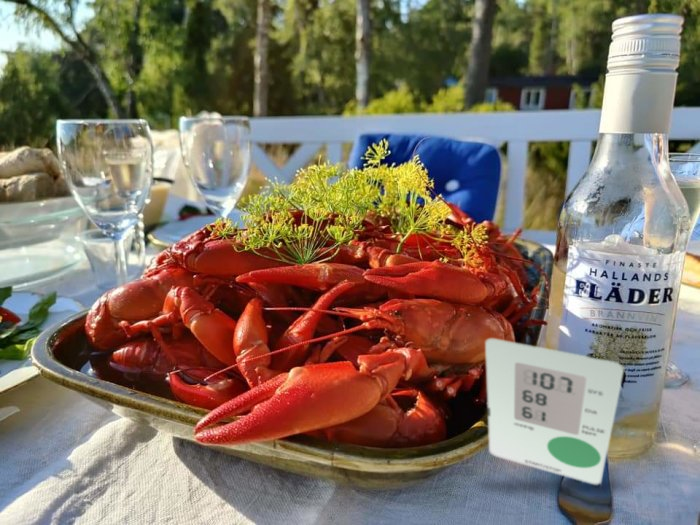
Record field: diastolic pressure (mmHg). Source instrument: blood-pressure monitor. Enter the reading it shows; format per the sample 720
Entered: 68
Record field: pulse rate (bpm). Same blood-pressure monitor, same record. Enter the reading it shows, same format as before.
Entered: 61
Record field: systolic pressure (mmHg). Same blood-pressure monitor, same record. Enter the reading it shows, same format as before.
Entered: 107
